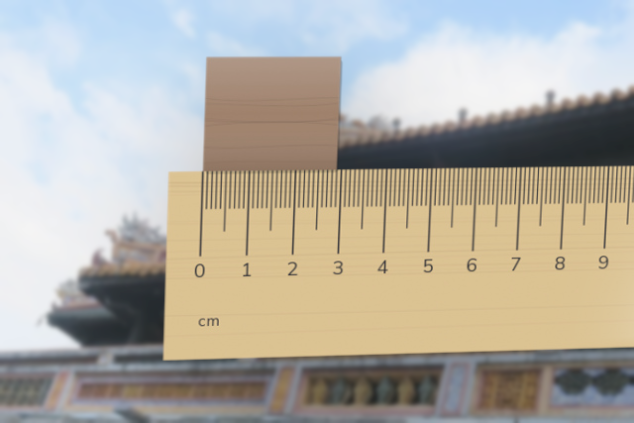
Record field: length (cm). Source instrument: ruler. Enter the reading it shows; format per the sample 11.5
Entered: 2.9
